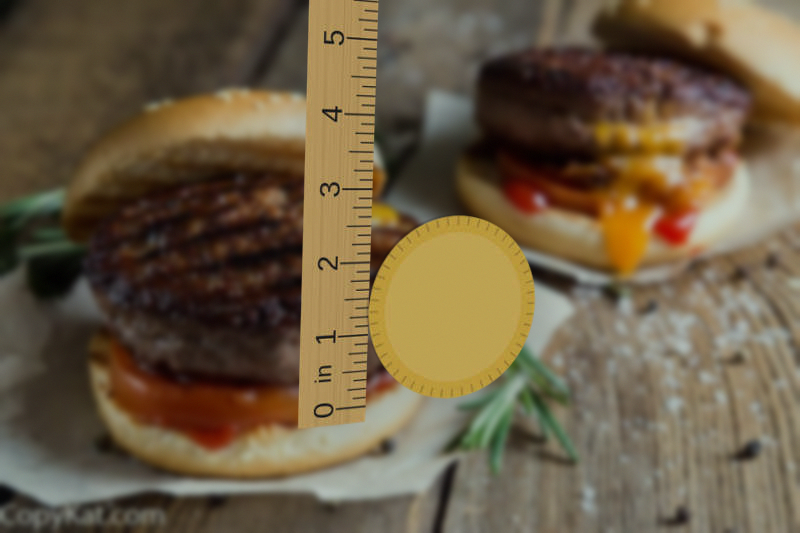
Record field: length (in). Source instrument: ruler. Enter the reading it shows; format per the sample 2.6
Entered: 2.625
